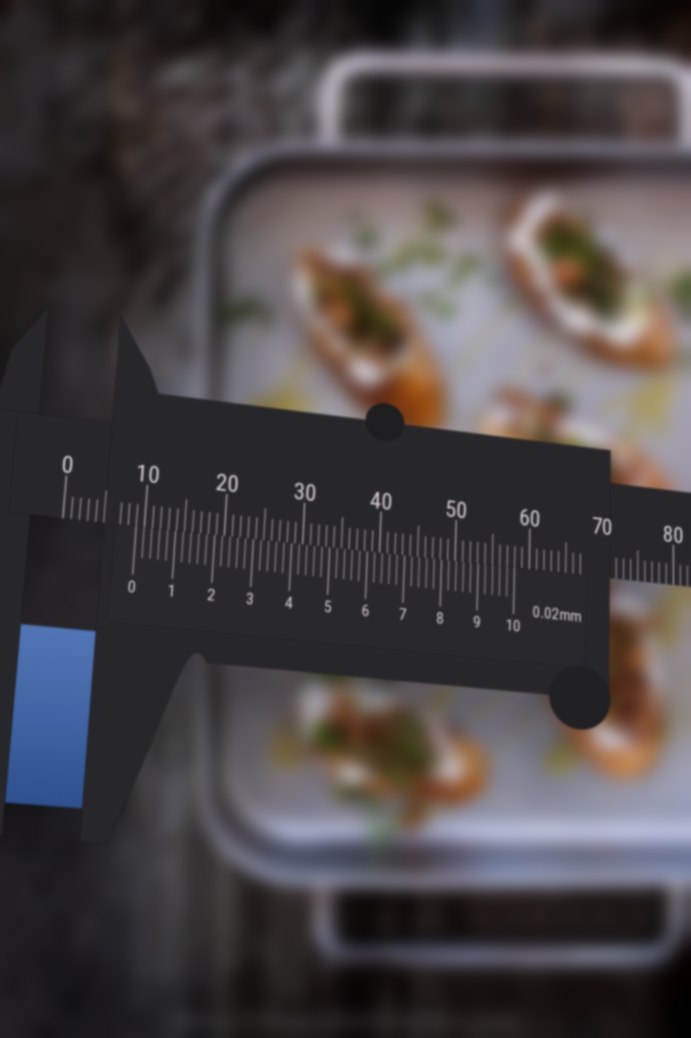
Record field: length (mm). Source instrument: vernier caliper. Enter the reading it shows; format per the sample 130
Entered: 9.0
